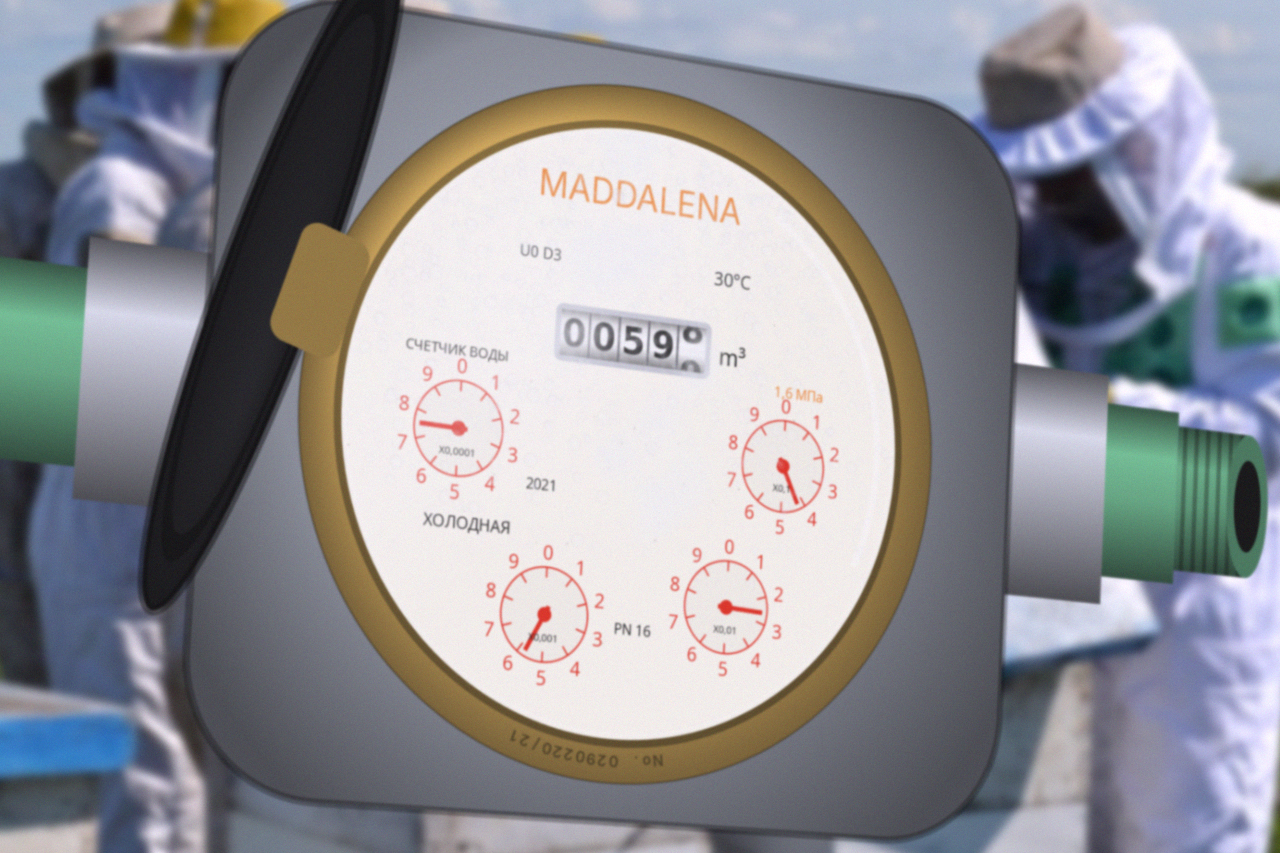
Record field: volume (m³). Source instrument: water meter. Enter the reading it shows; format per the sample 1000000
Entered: 598.4257
